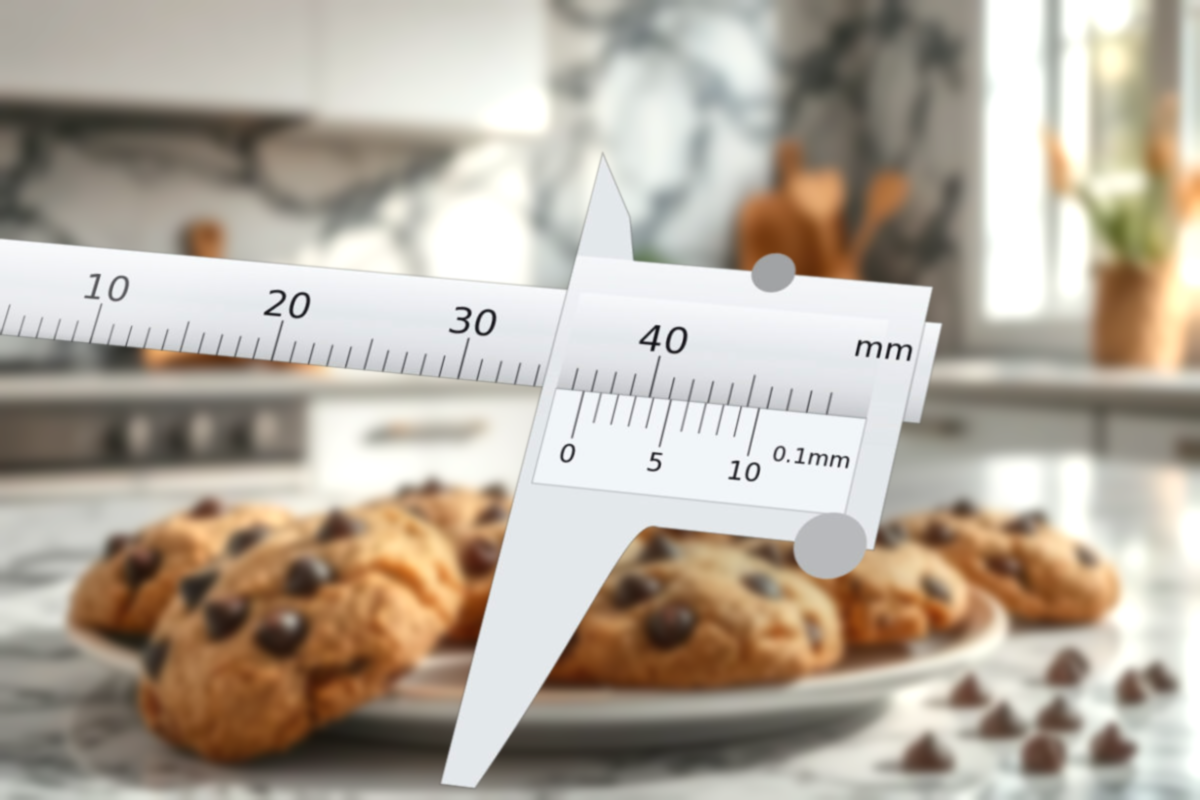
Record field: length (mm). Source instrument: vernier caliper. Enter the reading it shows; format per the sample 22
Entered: 36.6
